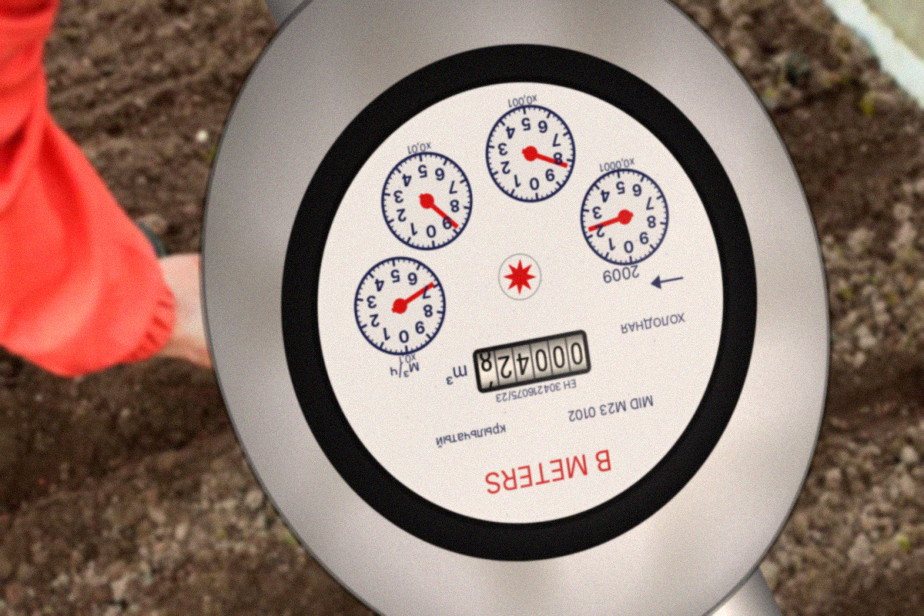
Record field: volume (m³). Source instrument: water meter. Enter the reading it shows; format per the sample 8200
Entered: 427.6882
